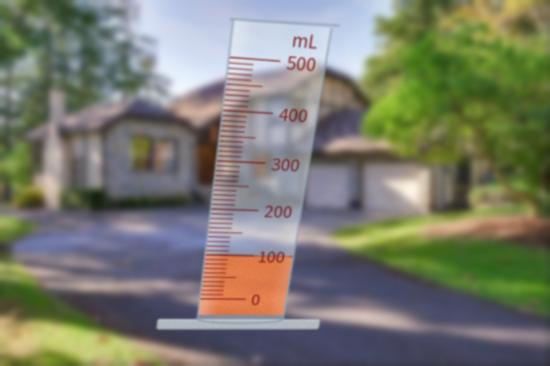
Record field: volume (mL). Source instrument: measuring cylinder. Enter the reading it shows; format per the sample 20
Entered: 100
